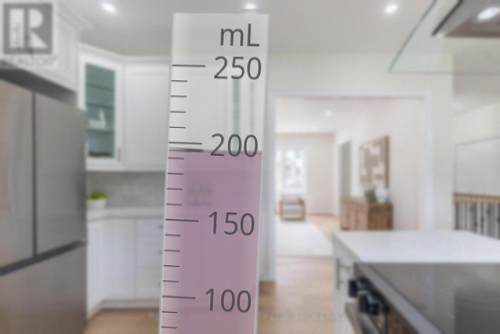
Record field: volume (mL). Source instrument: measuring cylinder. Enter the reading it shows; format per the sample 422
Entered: 195
